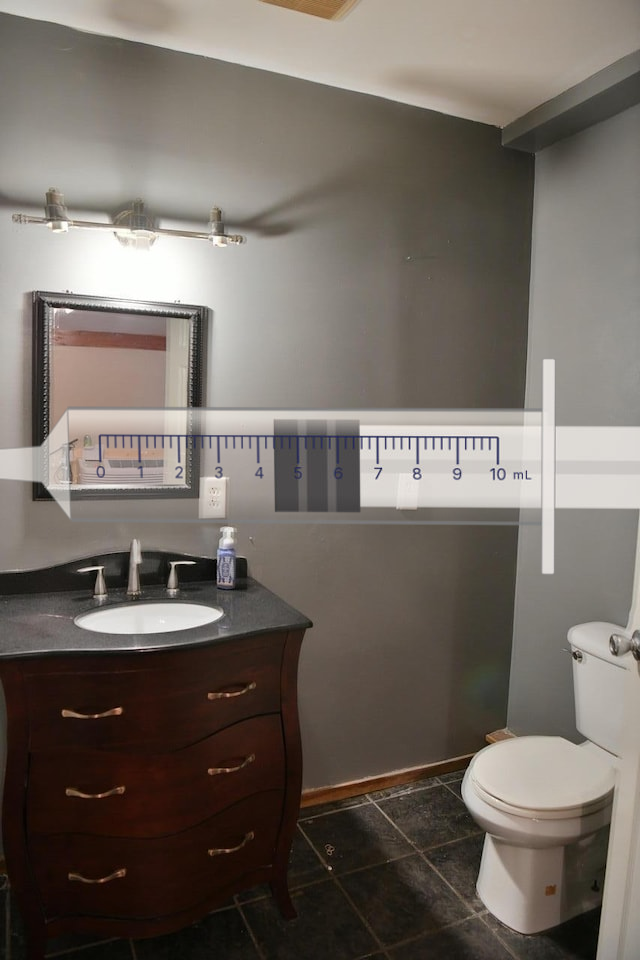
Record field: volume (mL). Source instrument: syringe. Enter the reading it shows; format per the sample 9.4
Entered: 4.4
